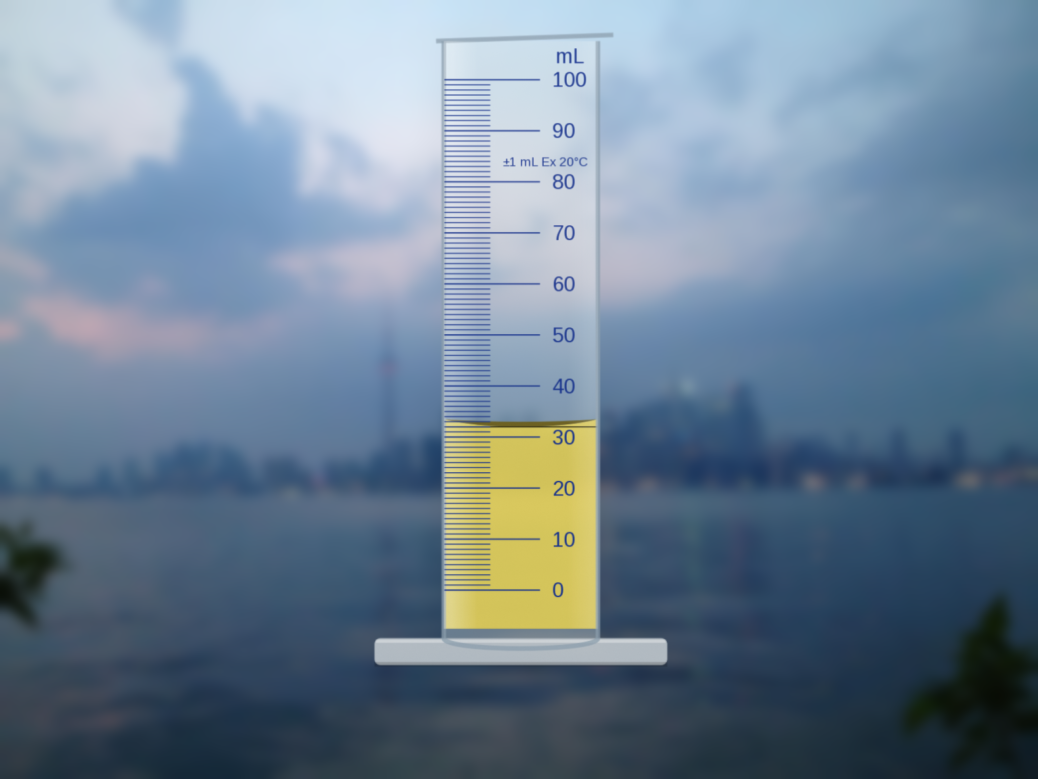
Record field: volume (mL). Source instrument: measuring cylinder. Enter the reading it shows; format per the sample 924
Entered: 32
